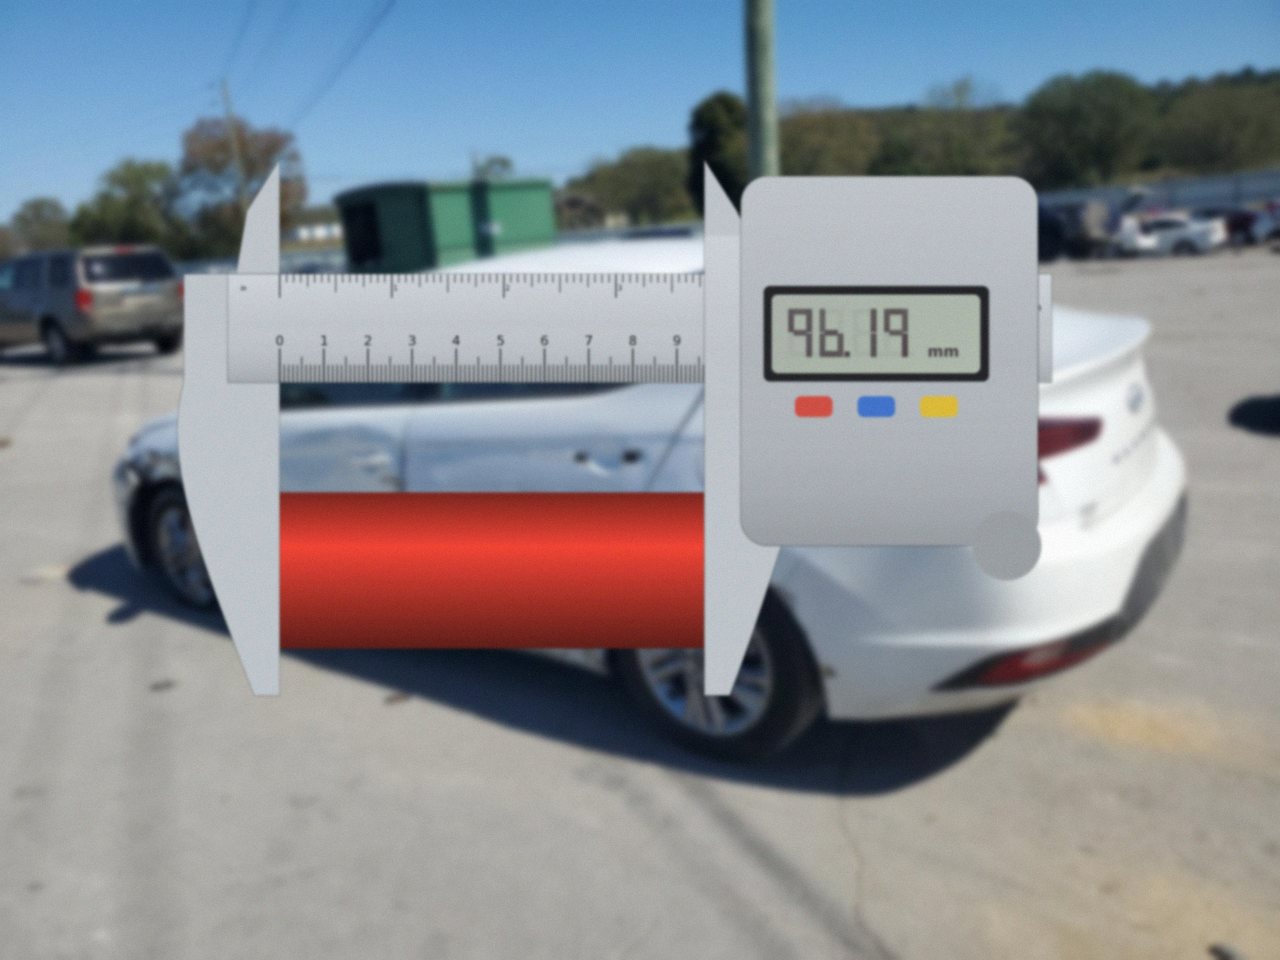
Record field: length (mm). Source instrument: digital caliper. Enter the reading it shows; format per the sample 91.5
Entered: 96.19
